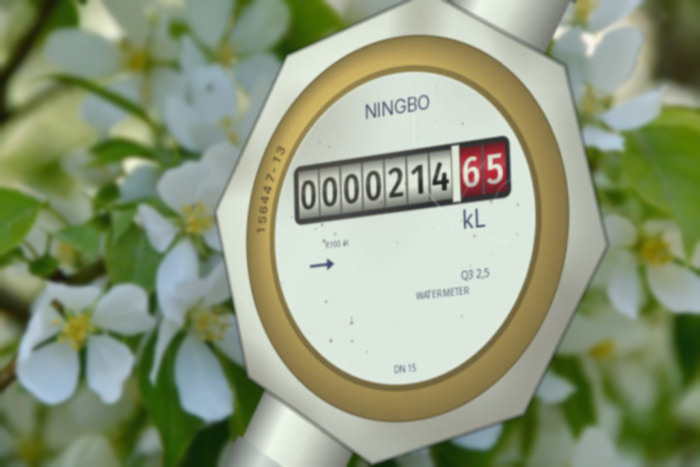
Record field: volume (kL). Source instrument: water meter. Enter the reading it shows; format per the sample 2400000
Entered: 214.65
